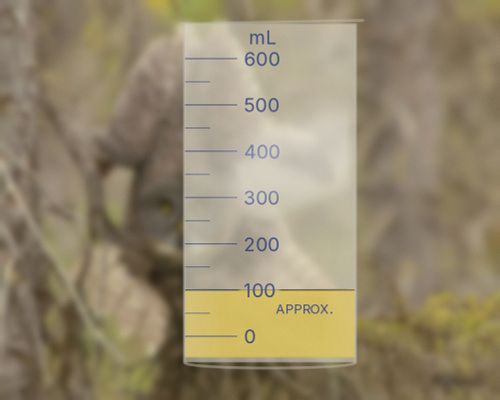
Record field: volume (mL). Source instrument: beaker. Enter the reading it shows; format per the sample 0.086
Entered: 100
